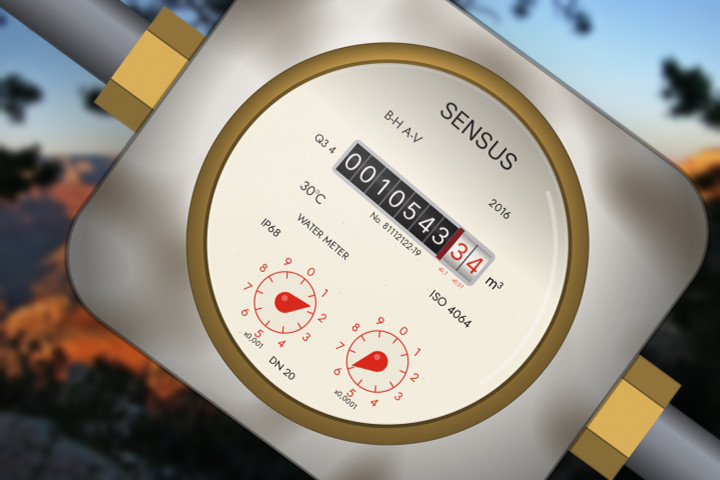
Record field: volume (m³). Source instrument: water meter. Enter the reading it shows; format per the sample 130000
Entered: 10543.3416
